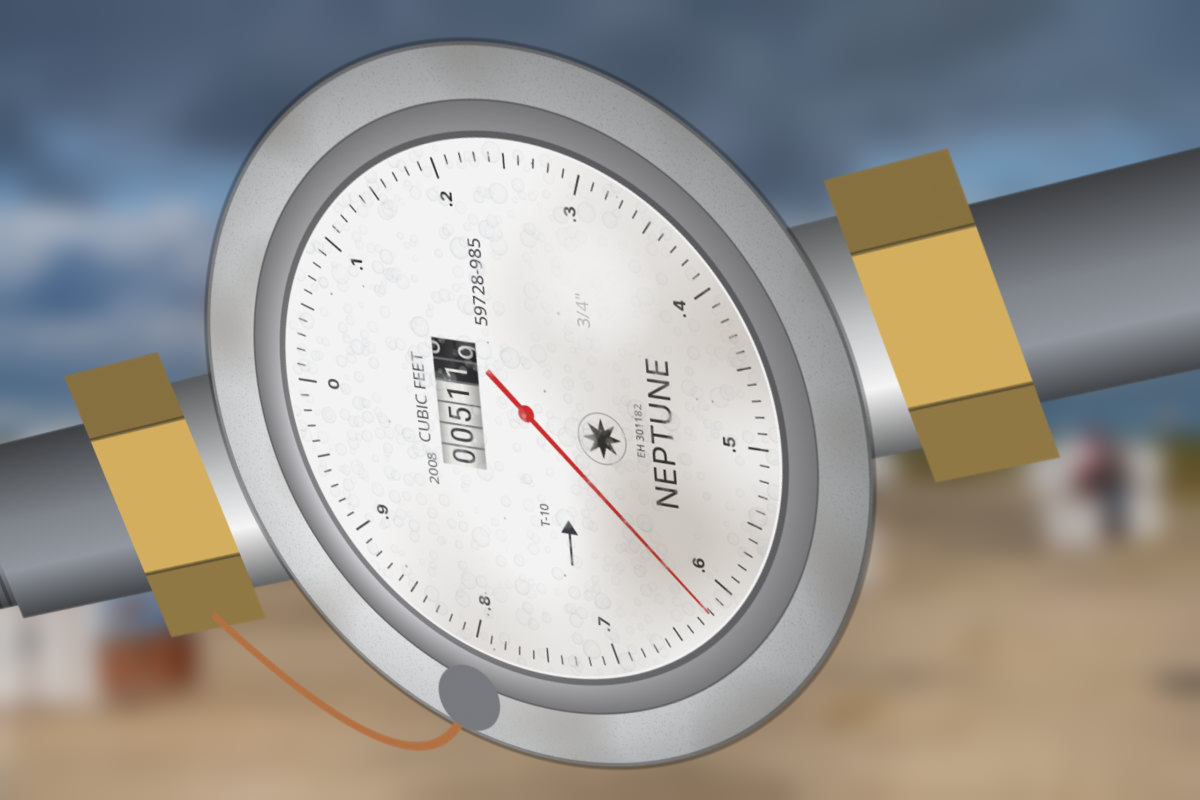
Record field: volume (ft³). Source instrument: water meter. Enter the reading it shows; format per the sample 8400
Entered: 5118.62
